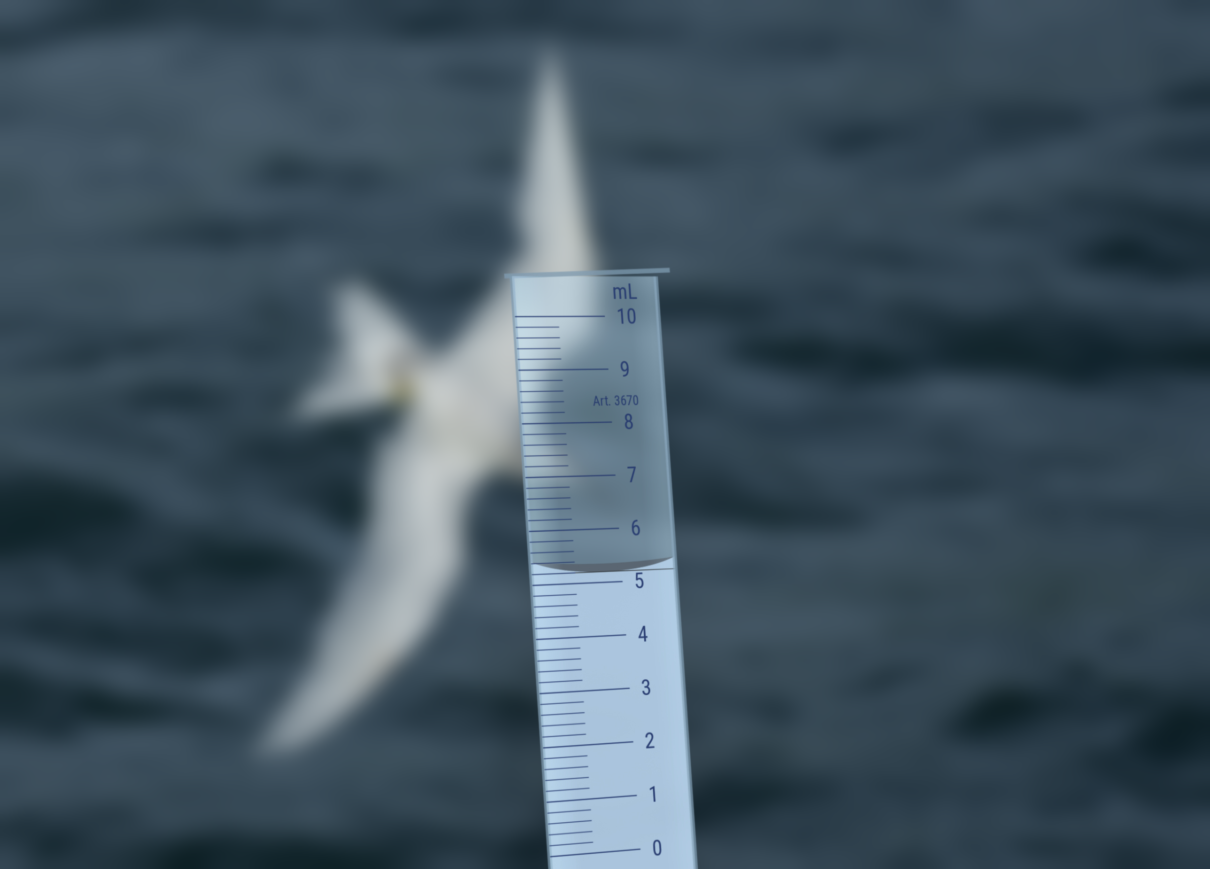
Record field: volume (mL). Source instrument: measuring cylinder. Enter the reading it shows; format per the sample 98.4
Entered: 5.2
